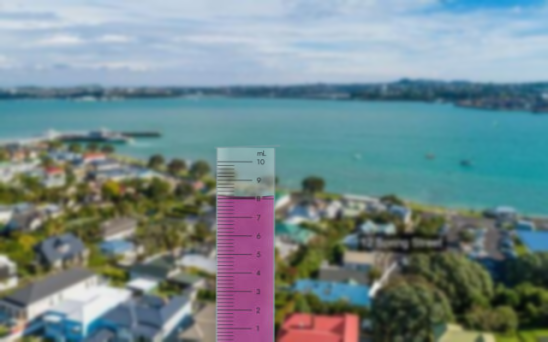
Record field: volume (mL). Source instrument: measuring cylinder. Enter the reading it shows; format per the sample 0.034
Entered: 8
